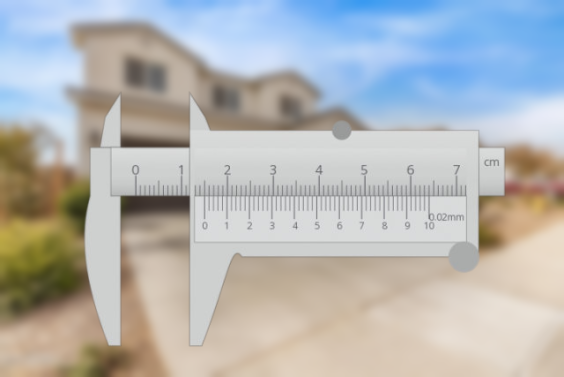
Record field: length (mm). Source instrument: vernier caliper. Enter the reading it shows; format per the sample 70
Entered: 15.0
